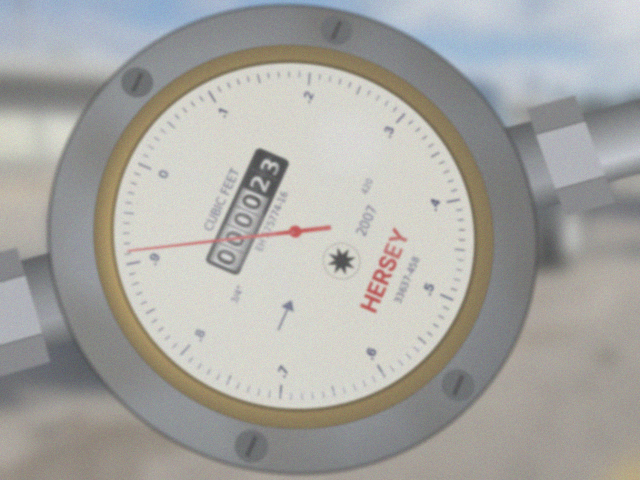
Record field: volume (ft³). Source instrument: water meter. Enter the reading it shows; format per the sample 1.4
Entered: 22.91
